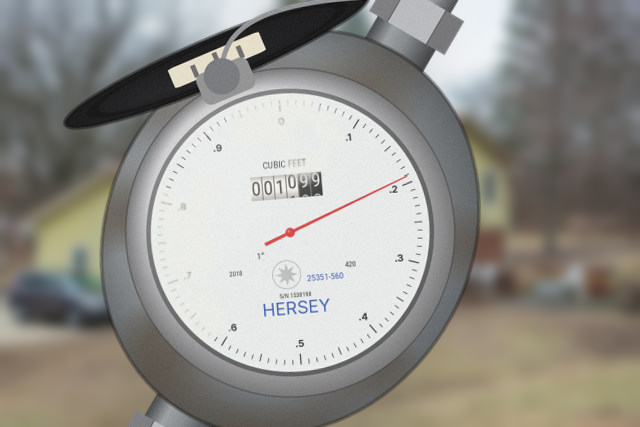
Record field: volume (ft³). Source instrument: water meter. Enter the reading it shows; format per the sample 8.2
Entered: 1099.19
